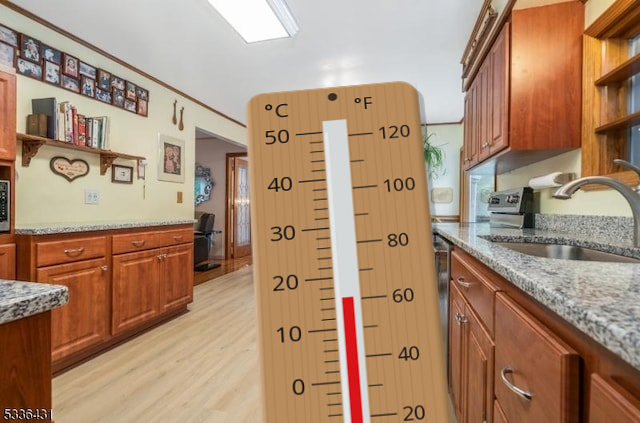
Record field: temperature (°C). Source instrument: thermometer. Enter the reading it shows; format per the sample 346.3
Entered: 16
